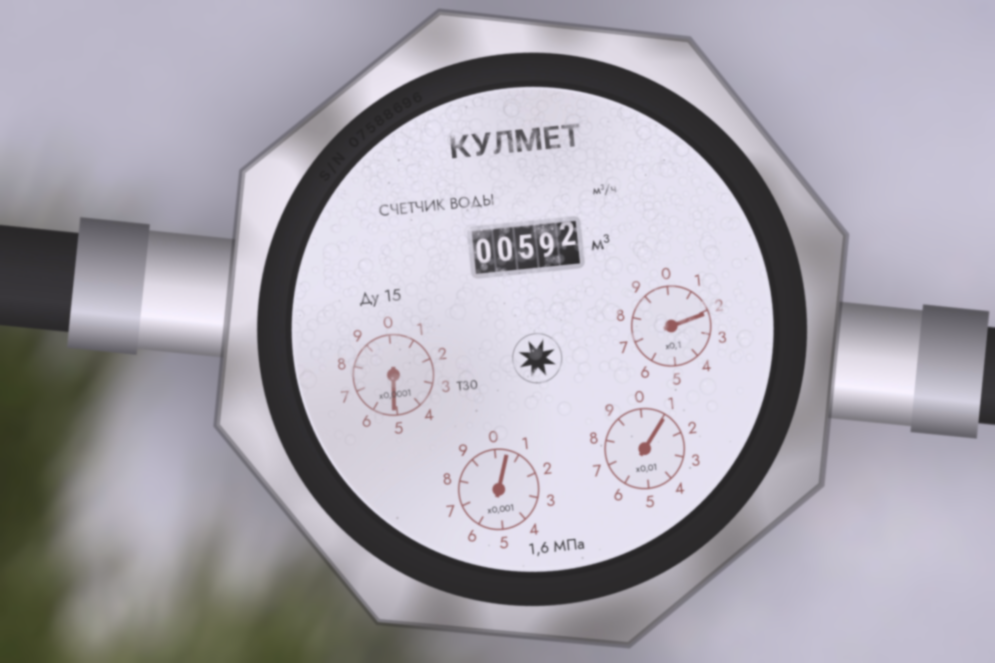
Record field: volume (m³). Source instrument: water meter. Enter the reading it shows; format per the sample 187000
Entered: 592.2105
